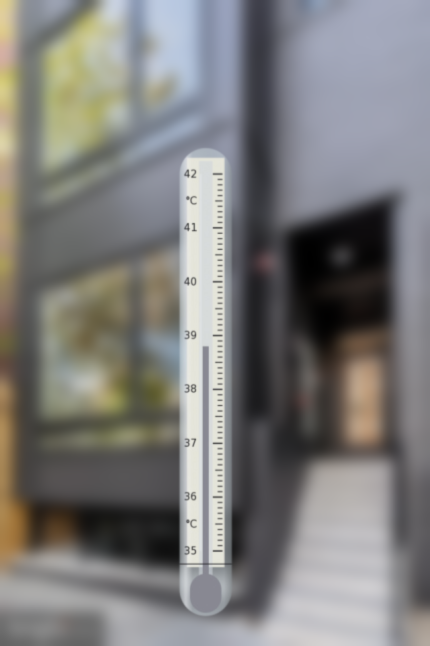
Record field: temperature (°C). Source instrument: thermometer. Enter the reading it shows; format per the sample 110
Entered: 38.8
